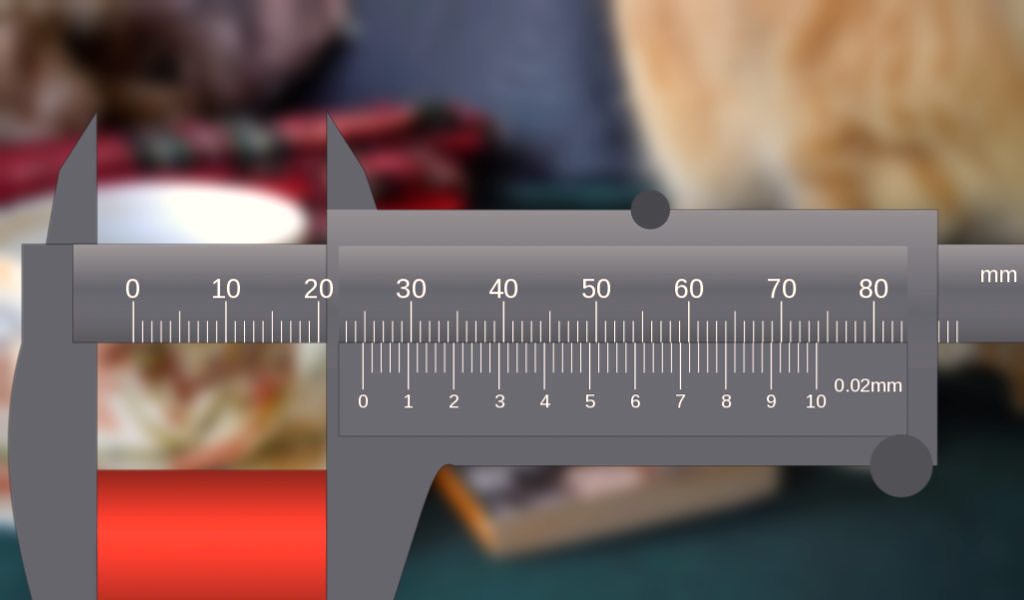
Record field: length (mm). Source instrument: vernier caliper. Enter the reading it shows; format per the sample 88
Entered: 24.8
